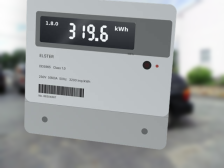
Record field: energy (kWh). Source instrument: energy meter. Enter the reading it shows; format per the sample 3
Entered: 319.6
